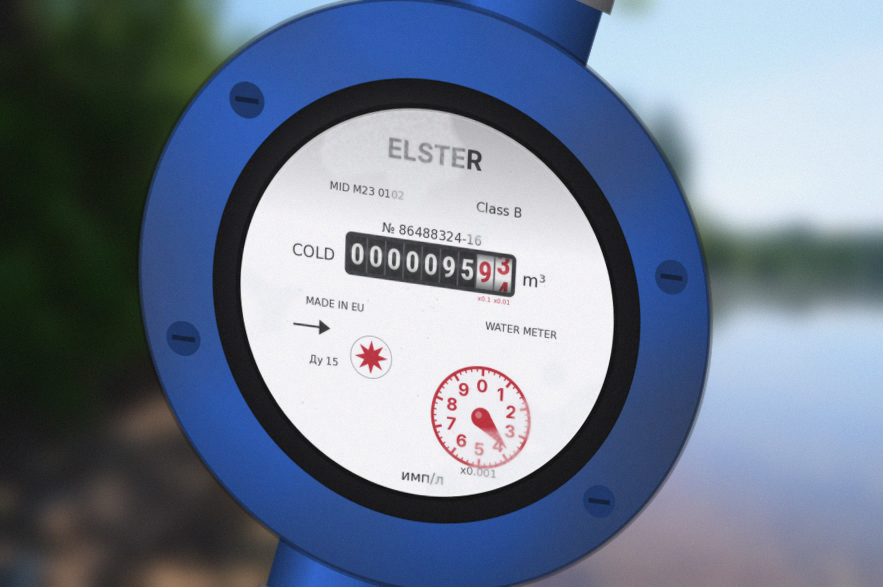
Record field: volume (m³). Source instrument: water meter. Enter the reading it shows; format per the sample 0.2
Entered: 95.933
